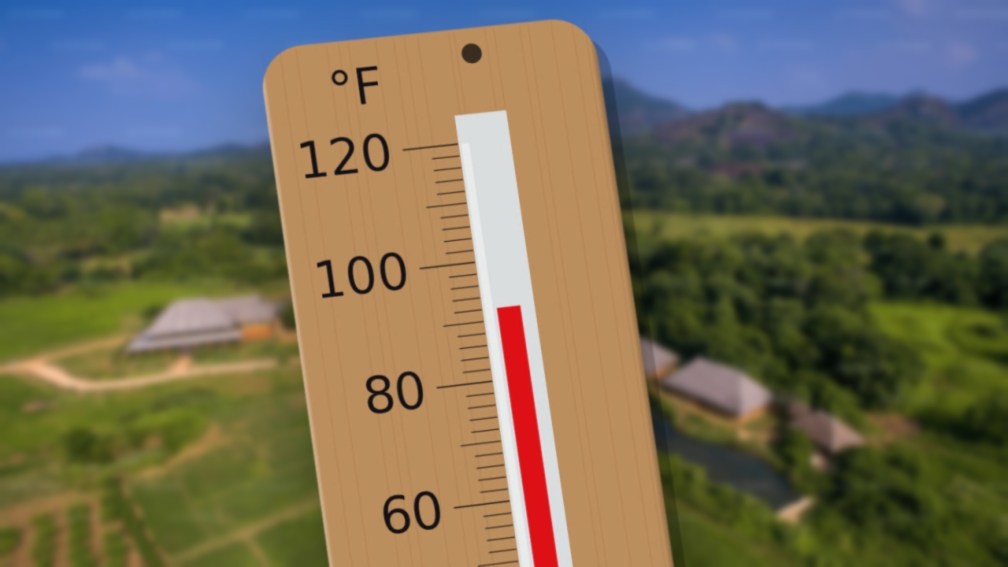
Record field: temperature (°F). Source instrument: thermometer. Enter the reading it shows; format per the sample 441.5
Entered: 92
